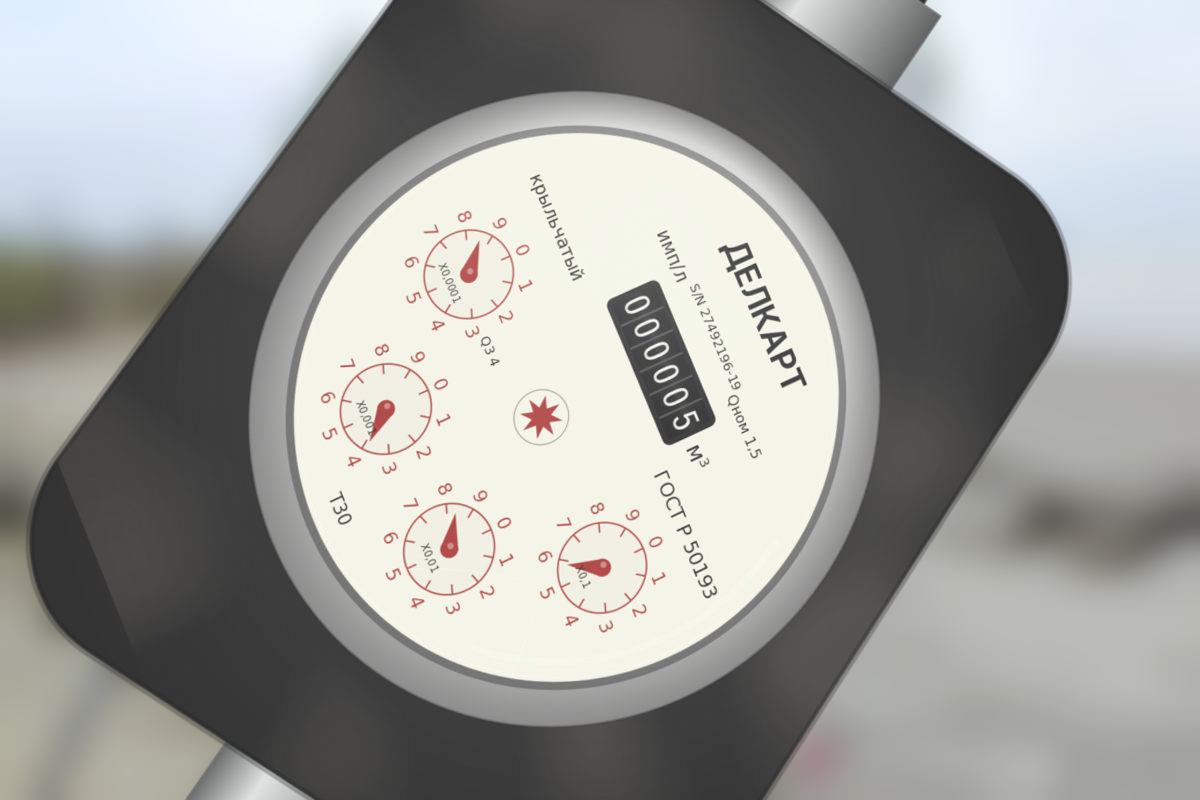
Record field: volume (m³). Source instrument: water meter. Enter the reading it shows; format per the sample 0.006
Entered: 5.5838
